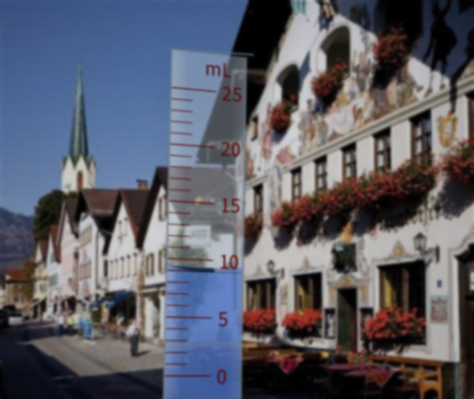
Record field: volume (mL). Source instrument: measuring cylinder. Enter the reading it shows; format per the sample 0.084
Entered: 9
